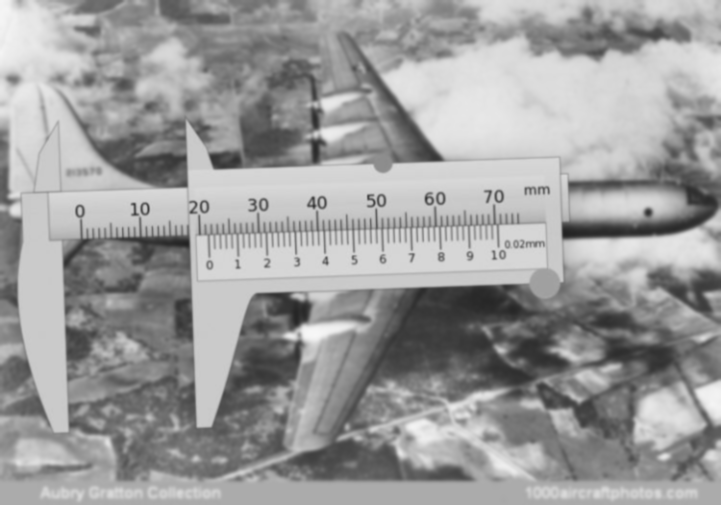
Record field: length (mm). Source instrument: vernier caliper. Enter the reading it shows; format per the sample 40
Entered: 21.5
